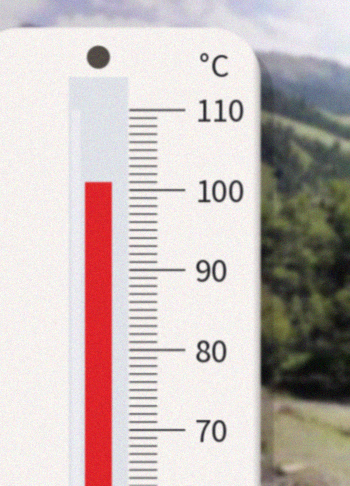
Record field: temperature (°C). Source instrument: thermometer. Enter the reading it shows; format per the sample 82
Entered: 101
